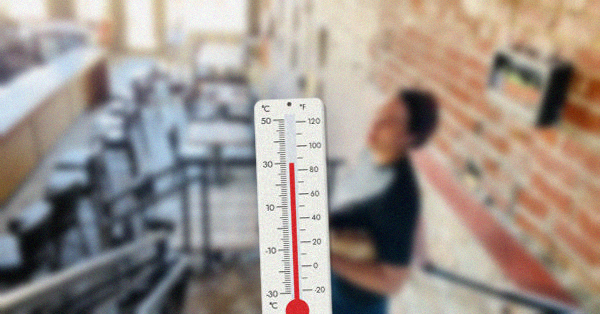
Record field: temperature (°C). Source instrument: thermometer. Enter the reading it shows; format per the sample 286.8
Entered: 30
